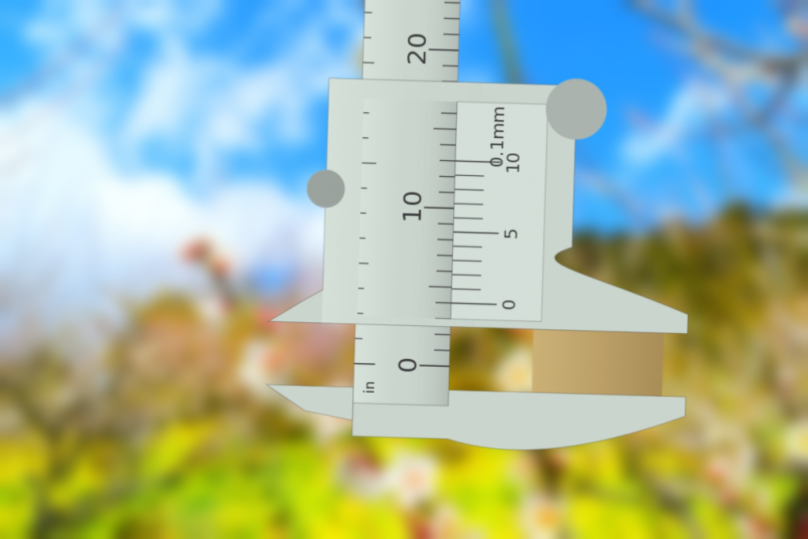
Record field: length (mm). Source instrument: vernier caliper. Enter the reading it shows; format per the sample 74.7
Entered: 4.0
